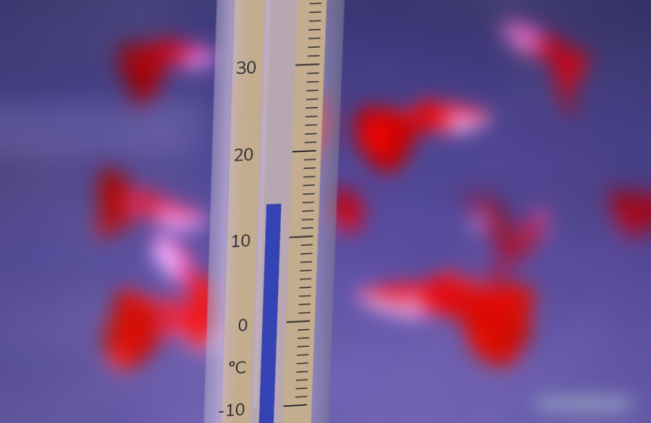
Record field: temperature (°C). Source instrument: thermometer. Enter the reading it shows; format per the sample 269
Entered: 14
